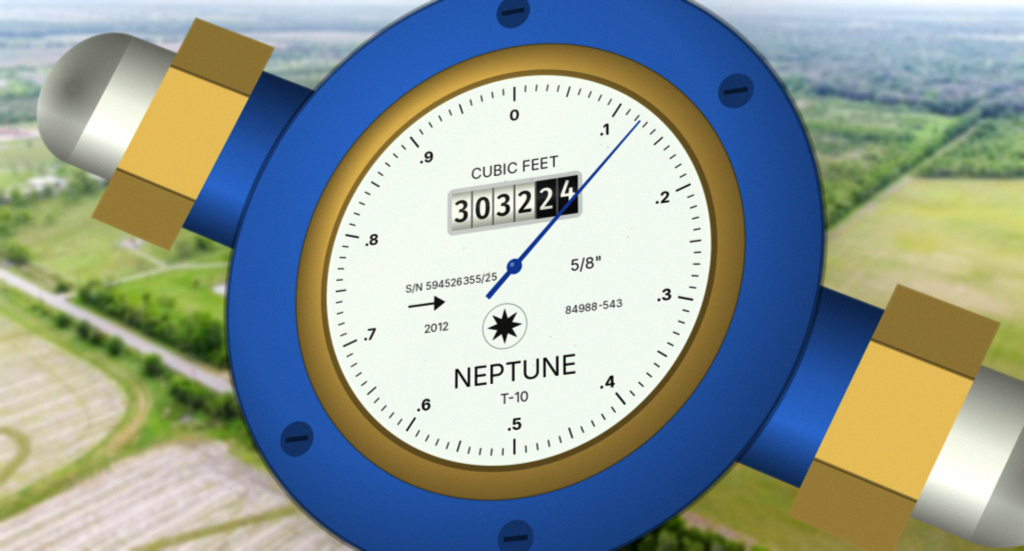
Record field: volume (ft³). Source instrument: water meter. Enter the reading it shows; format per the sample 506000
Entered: 303224.12
